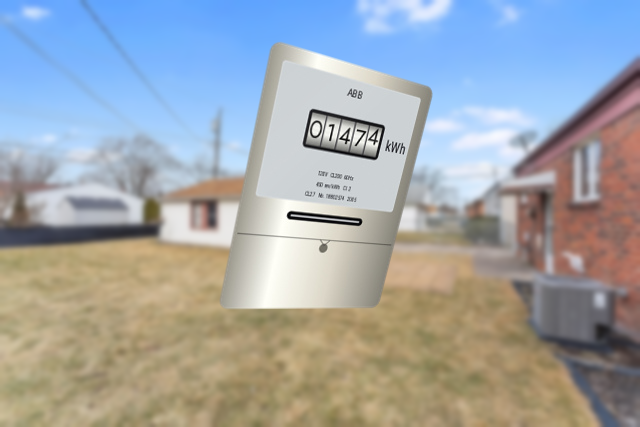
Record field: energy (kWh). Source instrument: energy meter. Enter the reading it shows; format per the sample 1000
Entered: 1474
